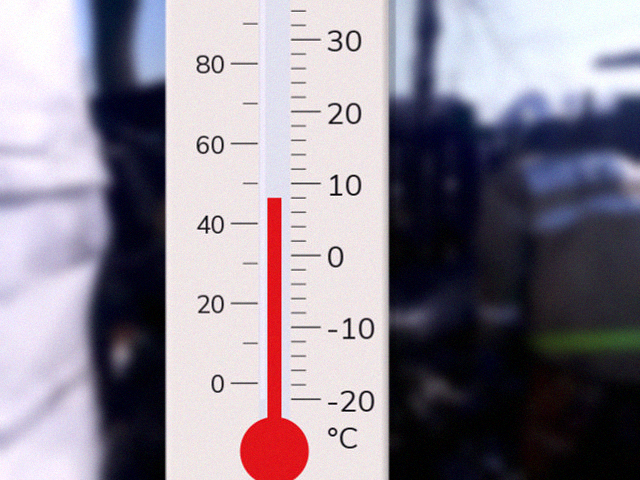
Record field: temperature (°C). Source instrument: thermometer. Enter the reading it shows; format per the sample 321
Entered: 8
